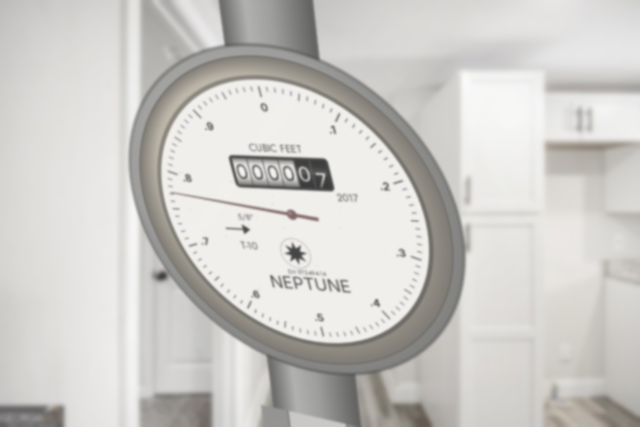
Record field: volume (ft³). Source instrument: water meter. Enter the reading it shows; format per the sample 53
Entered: 6.77
